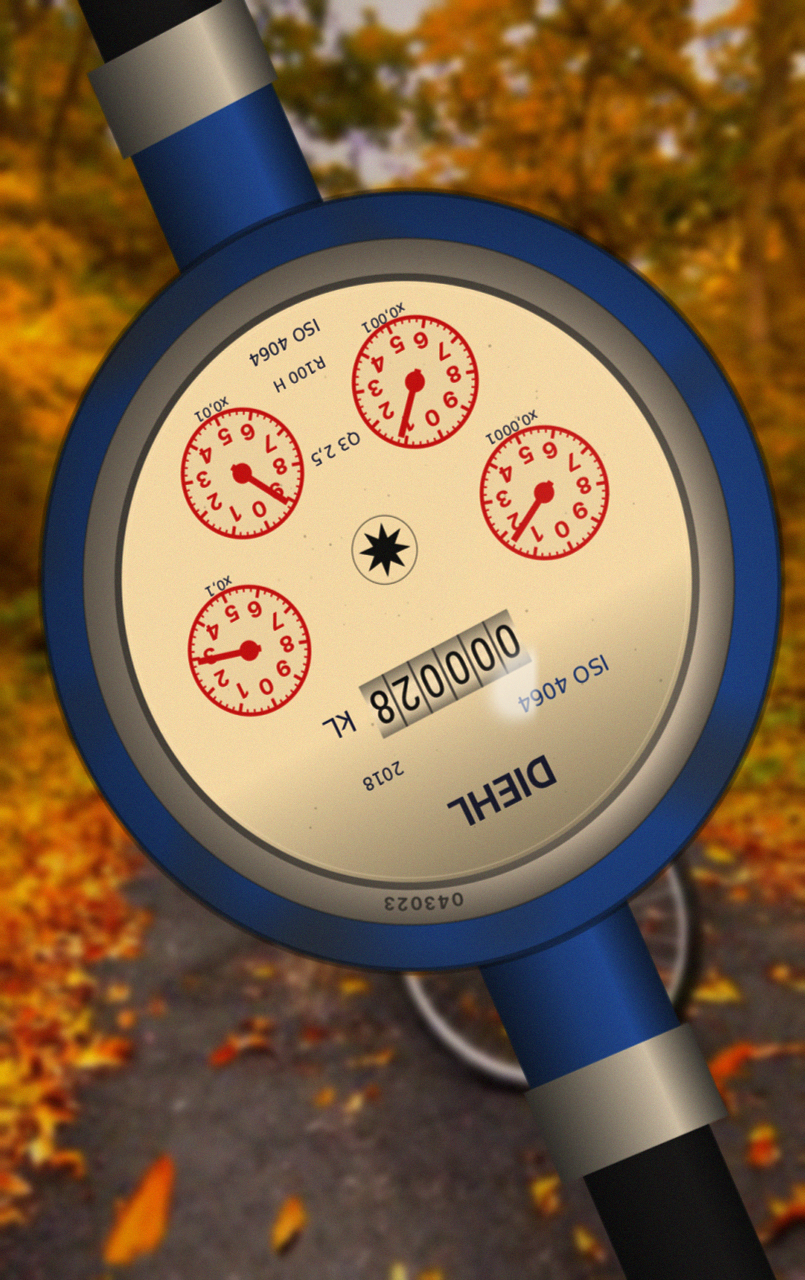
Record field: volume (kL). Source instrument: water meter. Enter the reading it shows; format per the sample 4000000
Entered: 28.2911
